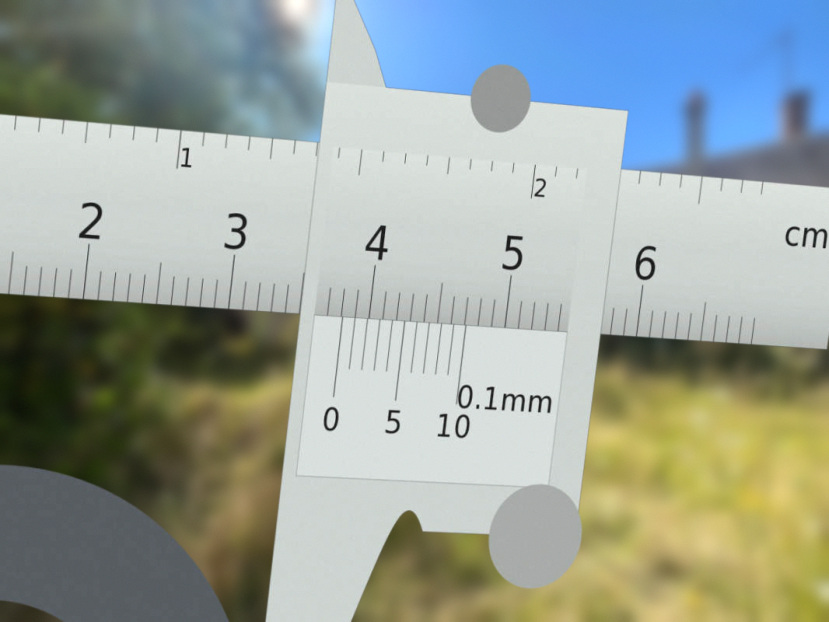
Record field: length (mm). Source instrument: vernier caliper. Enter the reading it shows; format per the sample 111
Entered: 38.1
